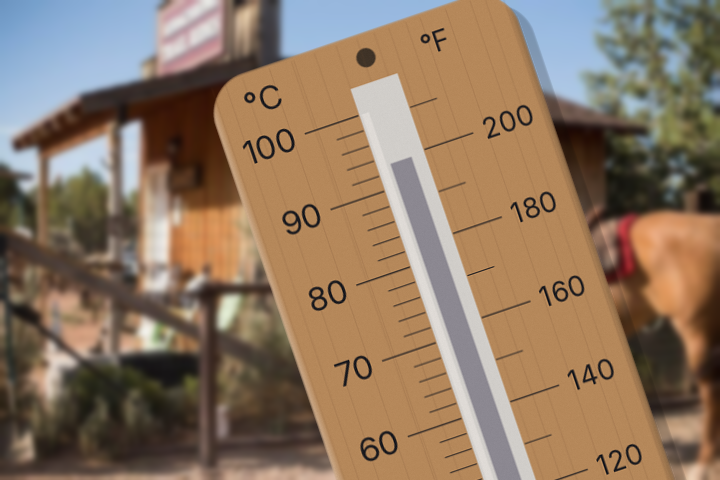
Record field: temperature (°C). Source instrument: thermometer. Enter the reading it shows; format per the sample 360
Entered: 93
